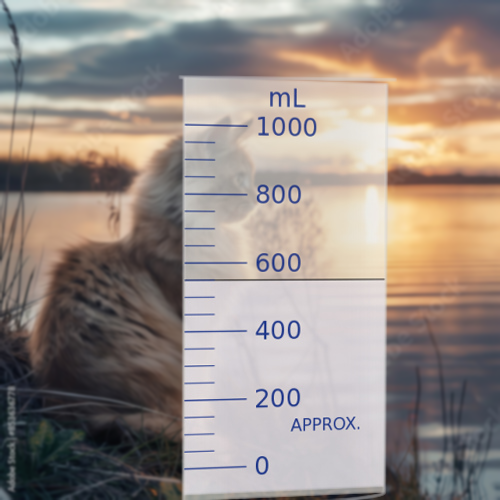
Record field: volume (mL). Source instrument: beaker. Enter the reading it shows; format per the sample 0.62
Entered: 550
